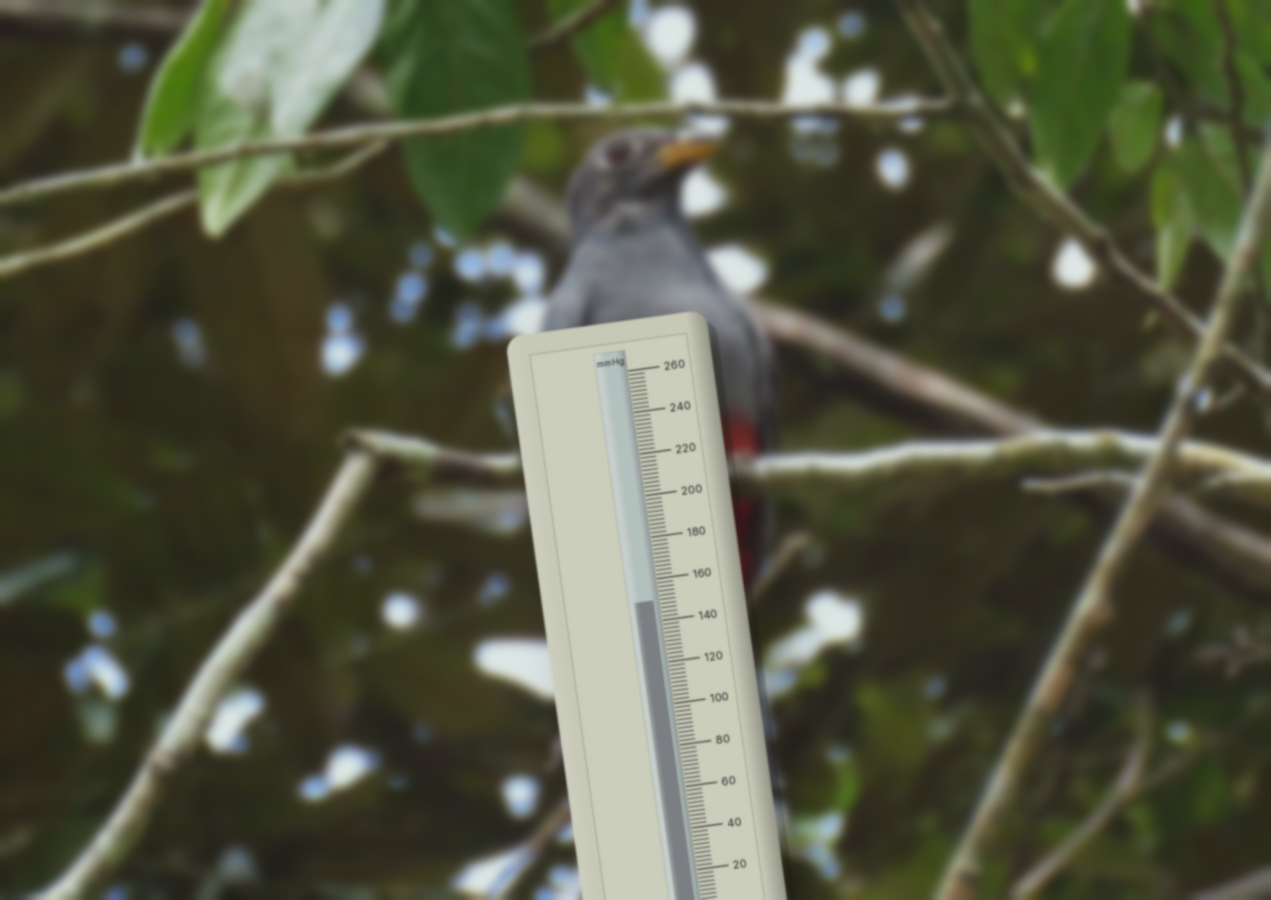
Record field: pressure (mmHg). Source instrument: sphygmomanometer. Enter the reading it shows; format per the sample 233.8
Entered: 150
